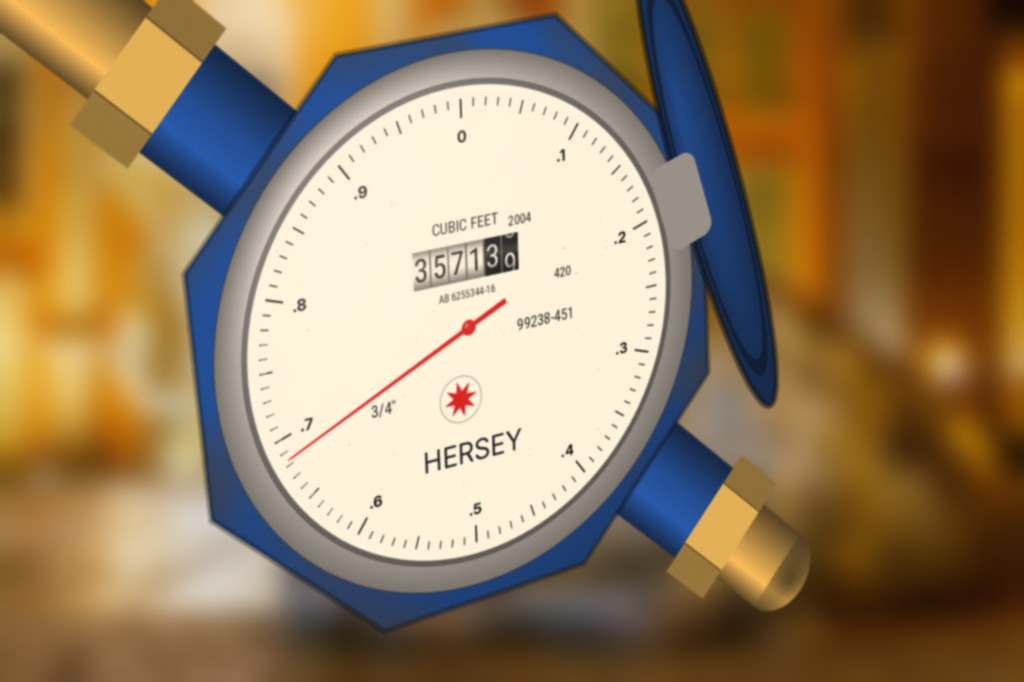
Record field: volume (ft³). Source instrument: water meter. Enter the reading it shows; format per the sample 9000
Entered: 357138.68
